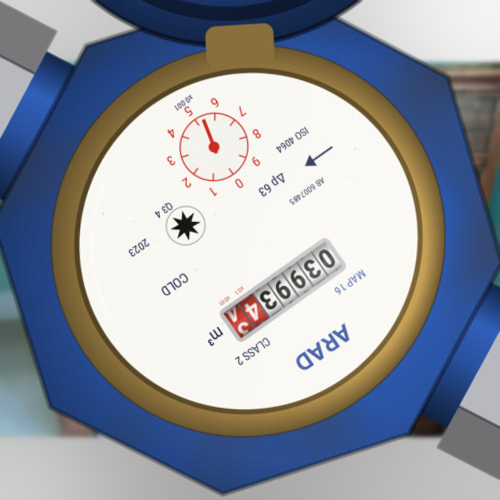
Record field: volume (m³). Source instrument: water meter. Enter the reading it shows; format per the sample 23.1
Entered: 3993.435
